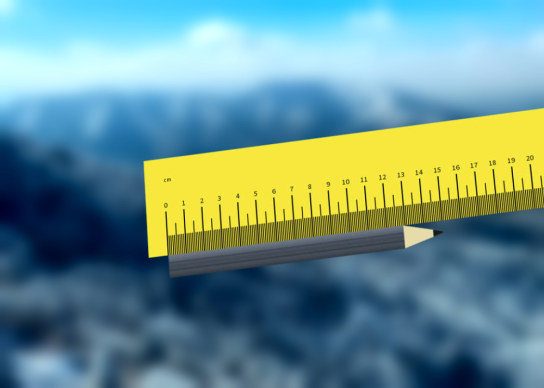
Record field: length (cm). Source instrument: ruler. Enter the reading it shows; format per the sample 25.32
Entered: 15
